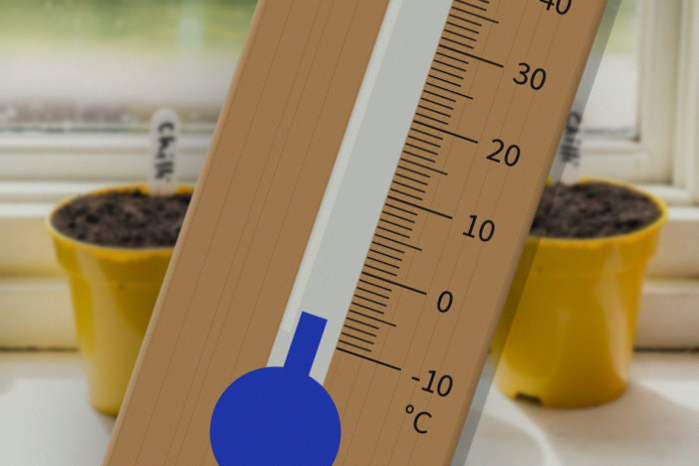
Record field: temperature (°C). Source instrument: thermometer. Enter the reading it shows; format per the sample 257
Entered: -7
